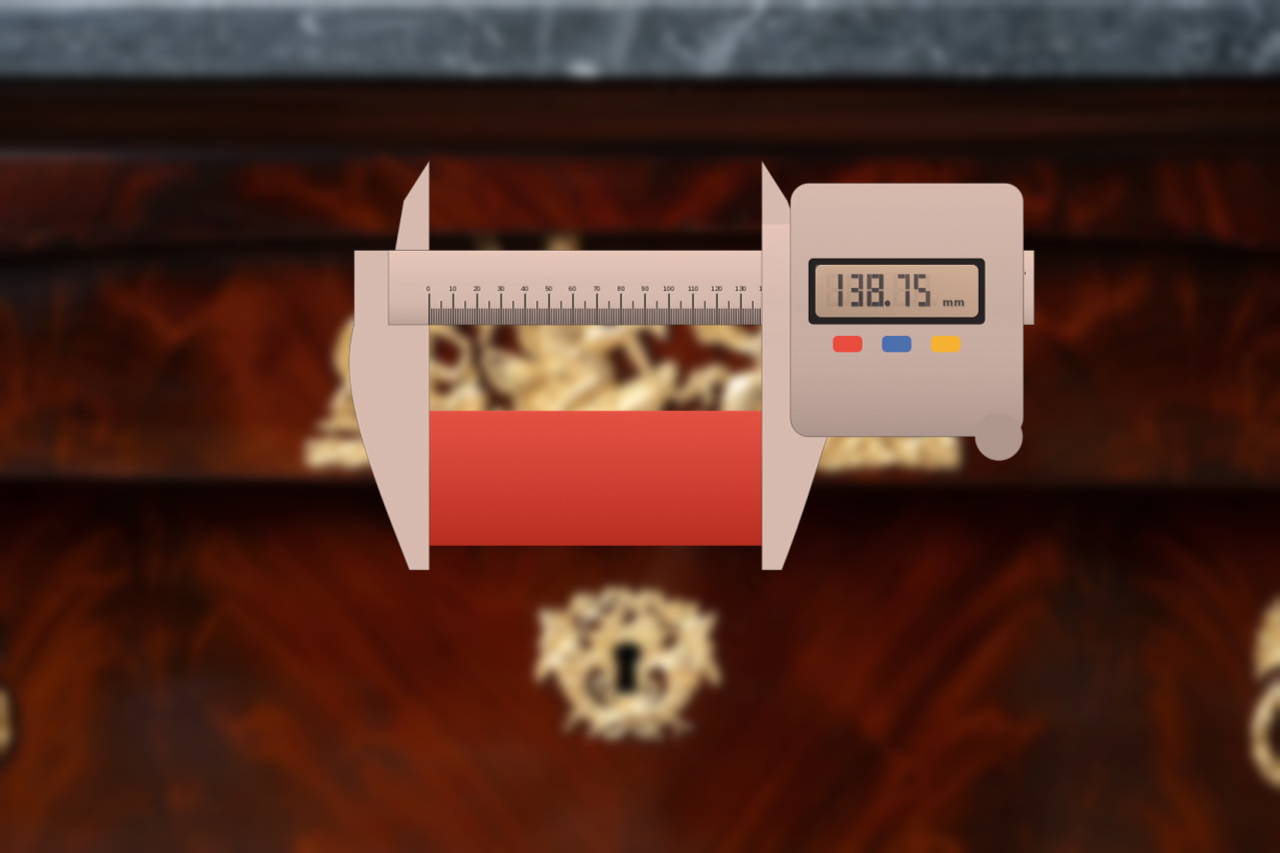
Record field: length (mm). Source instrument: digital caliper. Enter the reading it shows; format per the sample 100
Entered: 138.75
